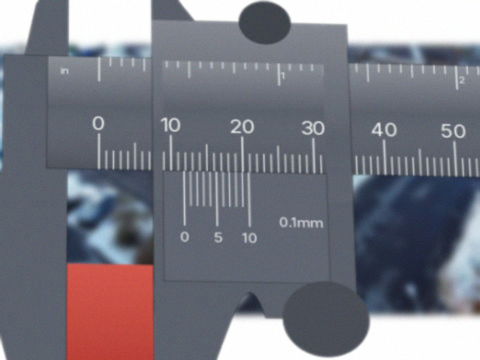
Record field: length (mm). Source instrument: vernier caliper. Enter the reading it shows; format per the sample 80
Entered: 11.8
